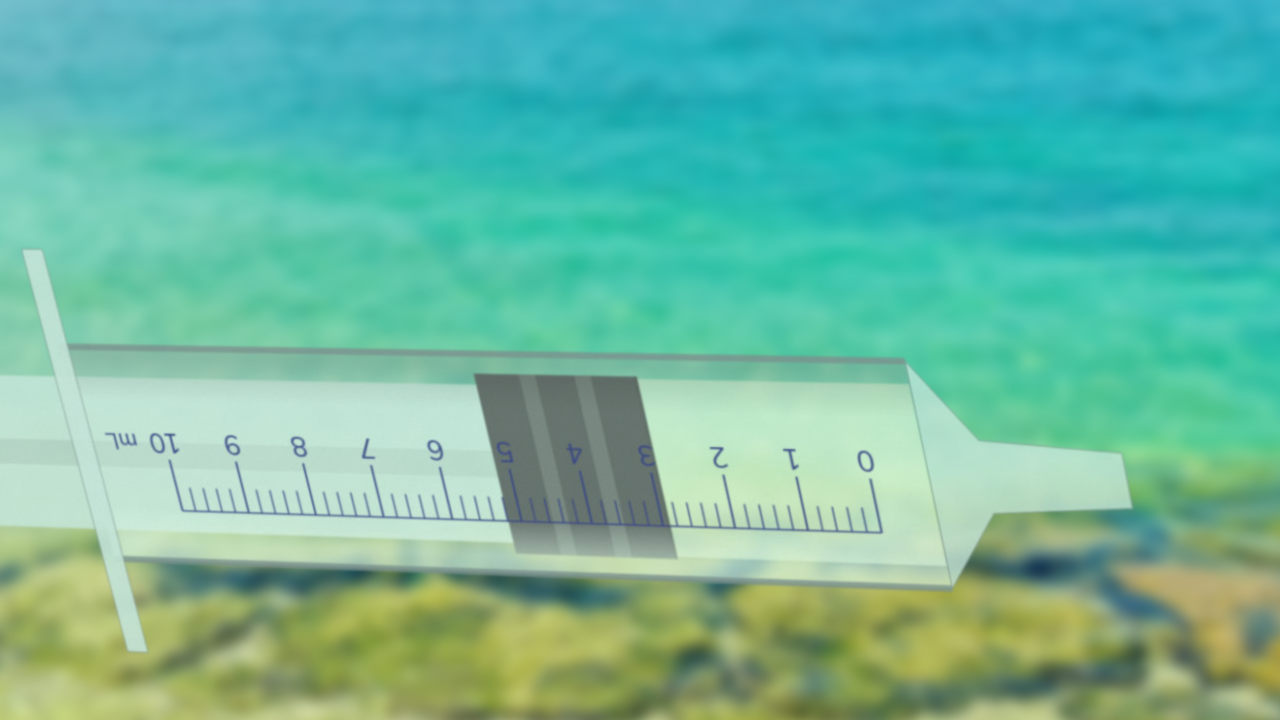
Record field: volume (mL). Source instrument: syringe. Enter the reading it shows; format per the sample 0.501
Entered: 2.9
